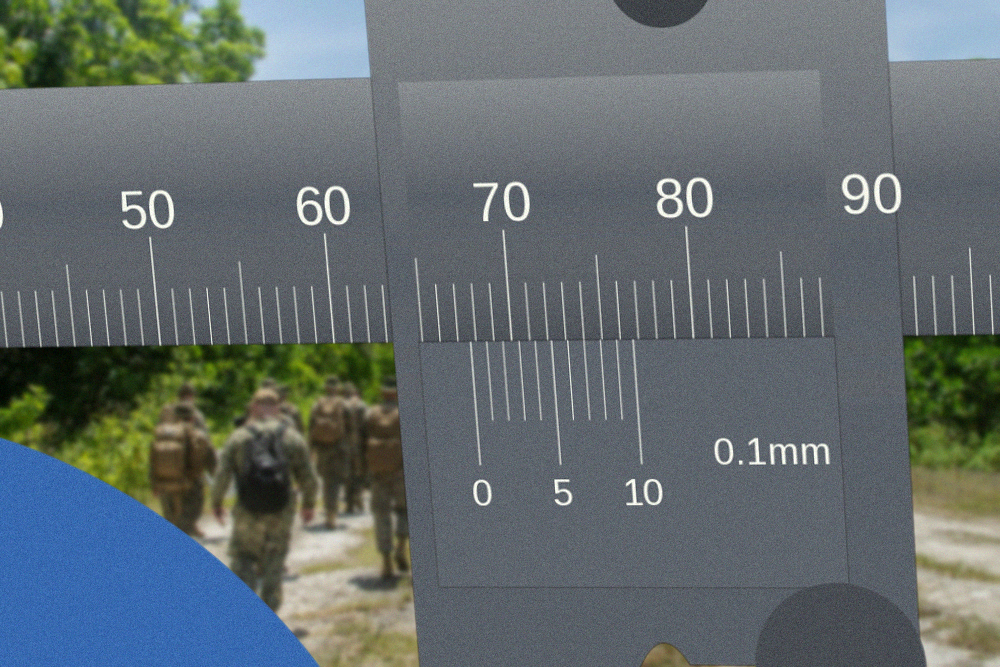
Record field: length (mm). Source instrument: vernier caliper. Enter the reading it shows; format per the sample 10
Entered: 67.7
